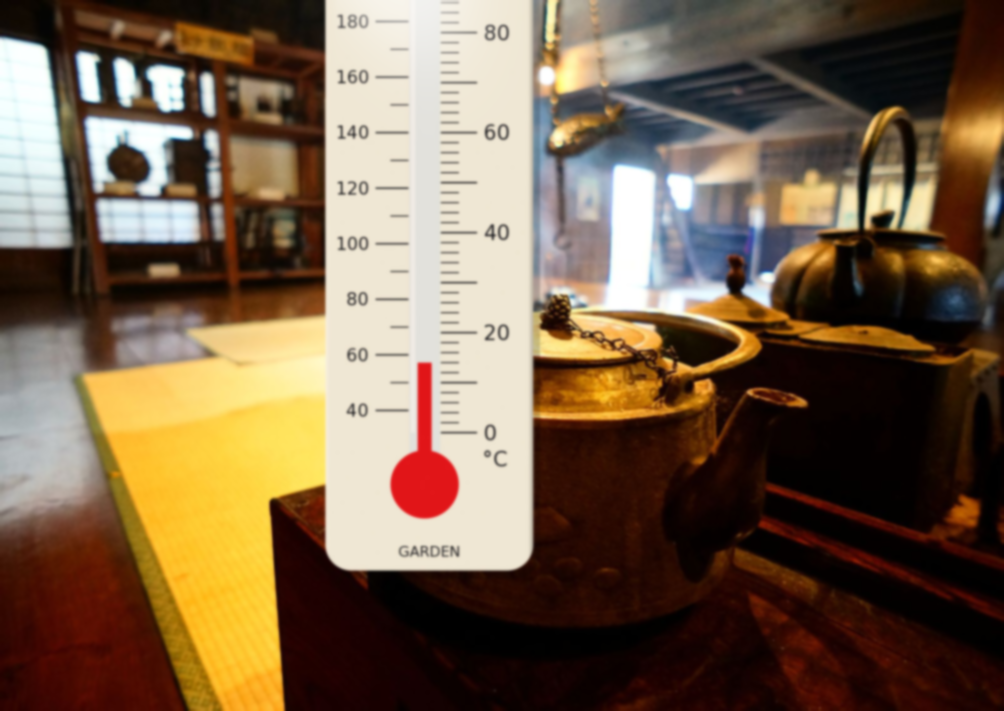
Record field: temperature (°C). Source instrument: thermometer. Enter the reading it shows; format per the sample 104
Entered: 14
